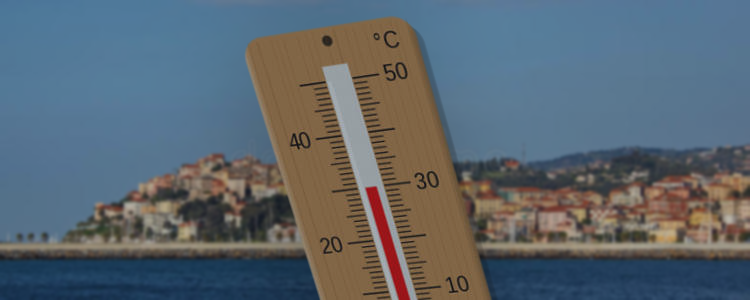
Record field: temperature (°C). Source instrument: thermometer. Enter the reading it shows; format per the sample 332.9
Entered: 30
